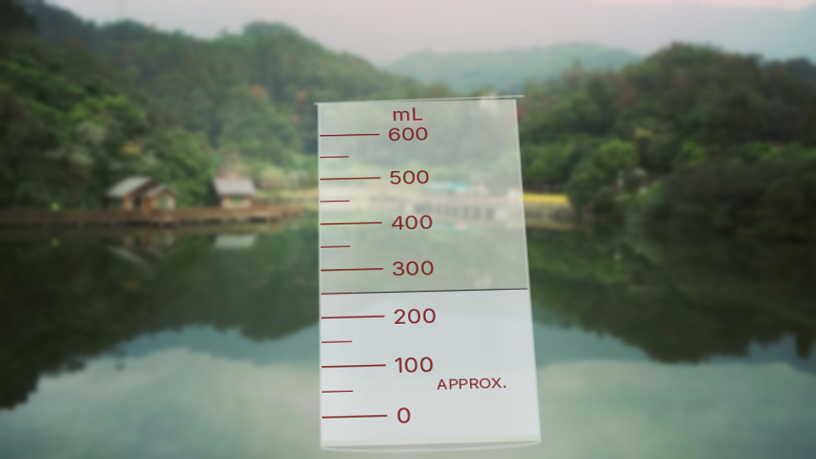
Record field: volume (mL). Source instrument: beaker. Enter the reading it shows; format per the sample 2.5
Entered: 250
